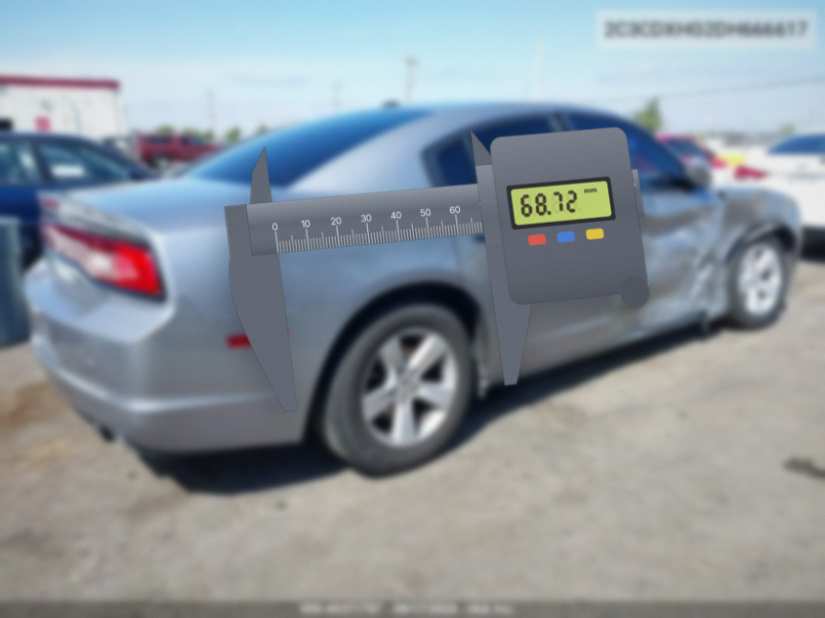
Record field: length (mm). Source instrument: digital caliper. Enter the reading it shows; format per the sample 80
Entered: 68.72
